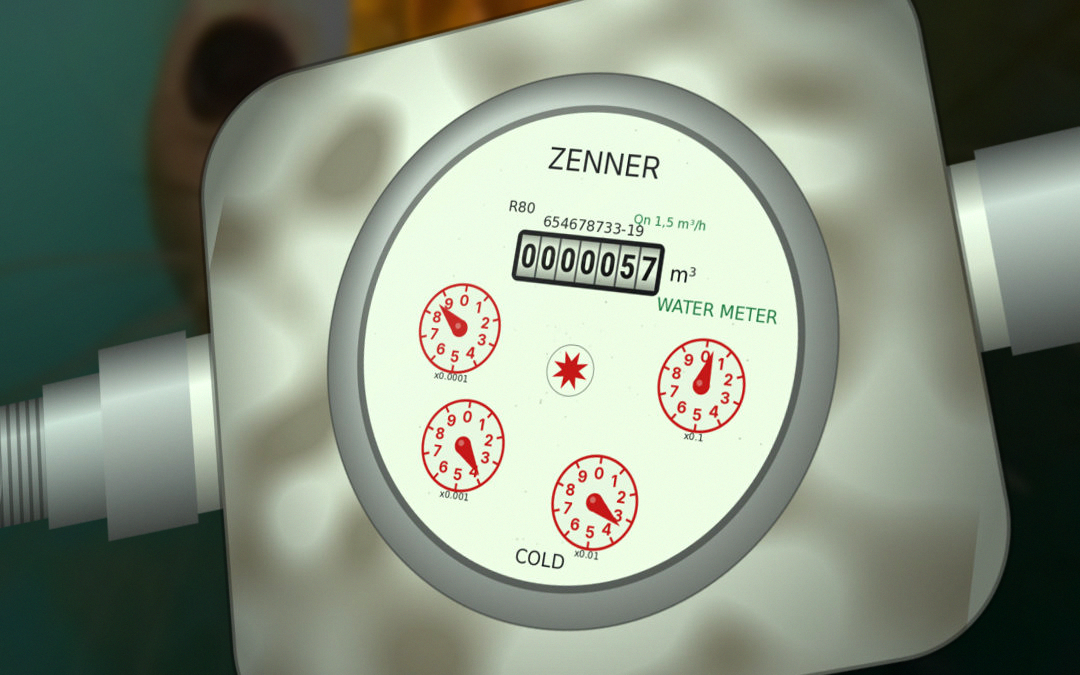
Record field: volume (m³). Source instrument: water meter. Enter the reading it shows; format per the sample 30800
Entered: 57.0338
